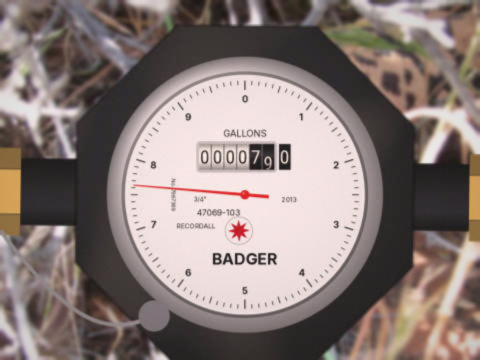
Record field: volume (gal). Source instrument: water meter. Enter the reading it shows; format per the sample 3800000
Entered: 787.6
